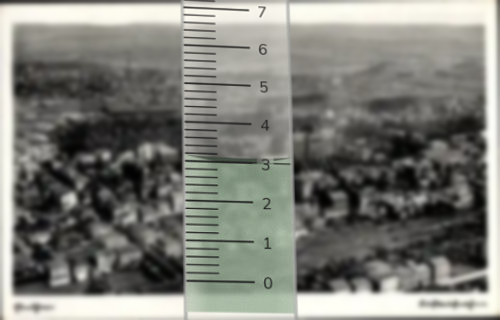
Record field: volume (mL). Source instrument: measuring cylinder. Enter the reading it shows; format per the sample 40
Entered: 3
